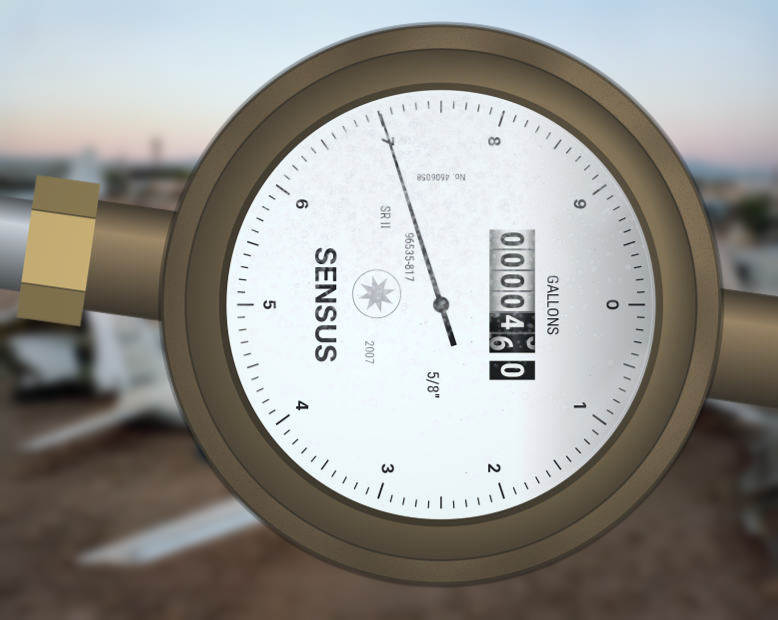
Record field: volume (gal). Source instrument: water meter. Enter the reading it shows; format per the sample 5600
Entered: 457.0
